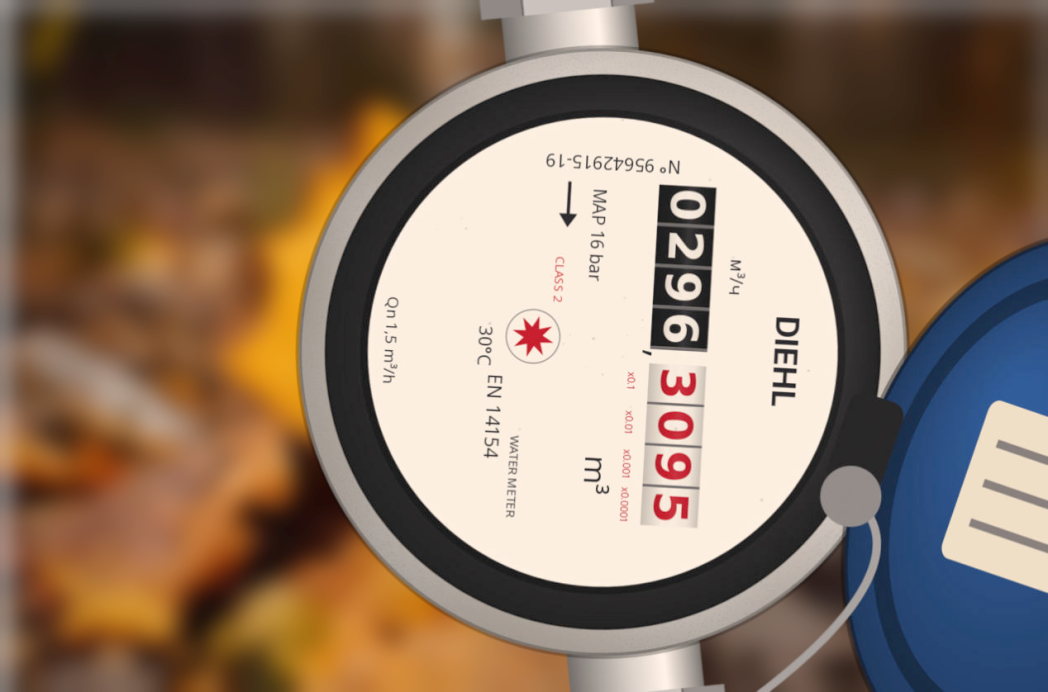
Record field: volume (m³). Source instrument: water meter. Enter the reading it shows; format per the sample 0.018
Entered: 296.3095
